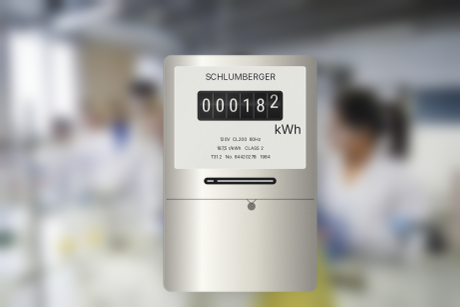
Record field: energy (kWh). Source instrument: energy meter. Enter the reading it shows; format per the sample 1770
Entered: 182
